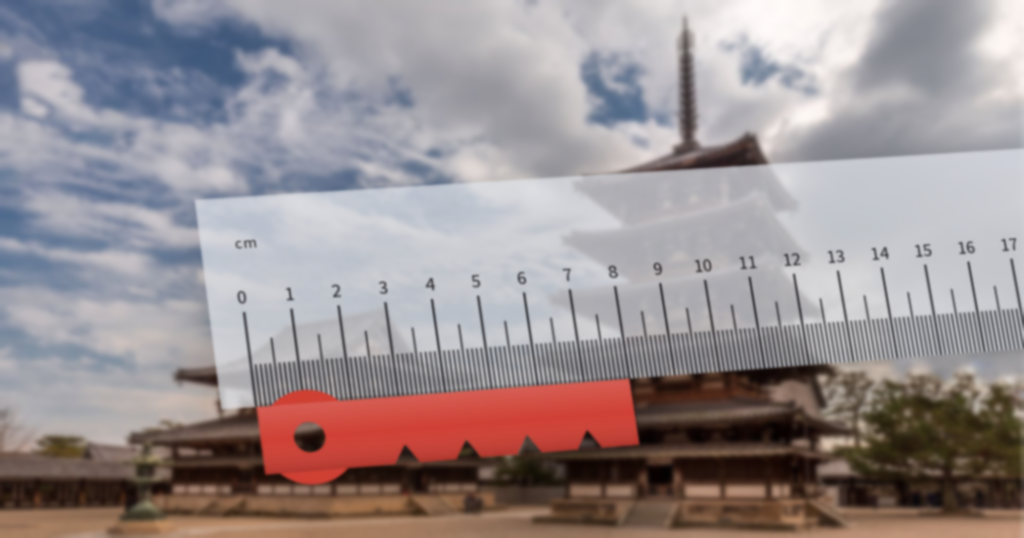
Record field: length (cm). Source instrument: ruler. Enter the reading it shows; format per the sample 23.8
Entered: 8
